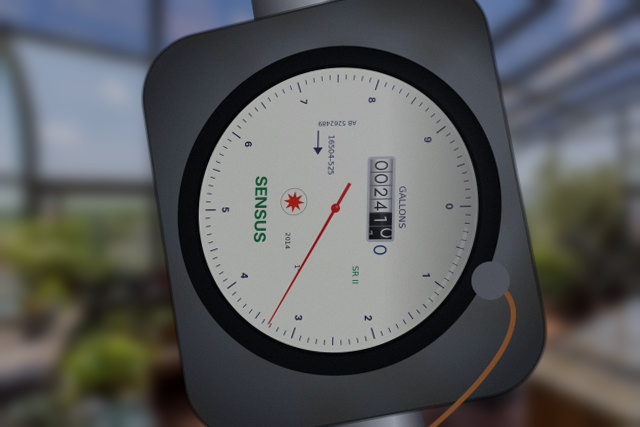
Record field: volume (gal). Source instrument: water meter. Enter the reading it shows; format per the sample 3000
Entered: 24103.3
